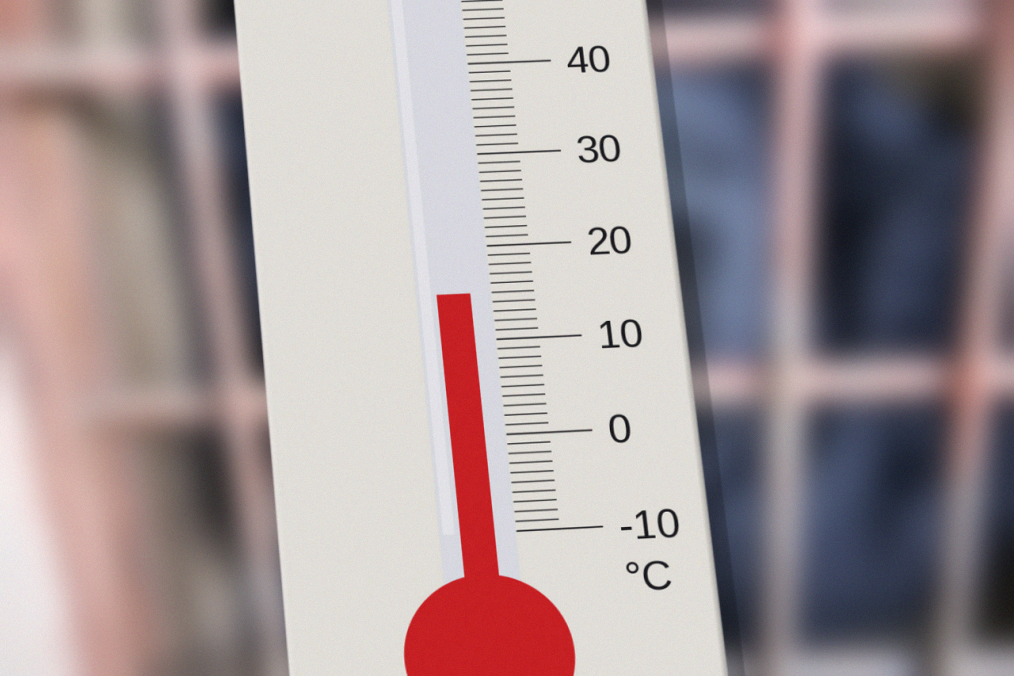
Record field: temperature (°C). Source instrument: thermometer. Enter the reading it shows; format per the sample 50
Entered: 15
